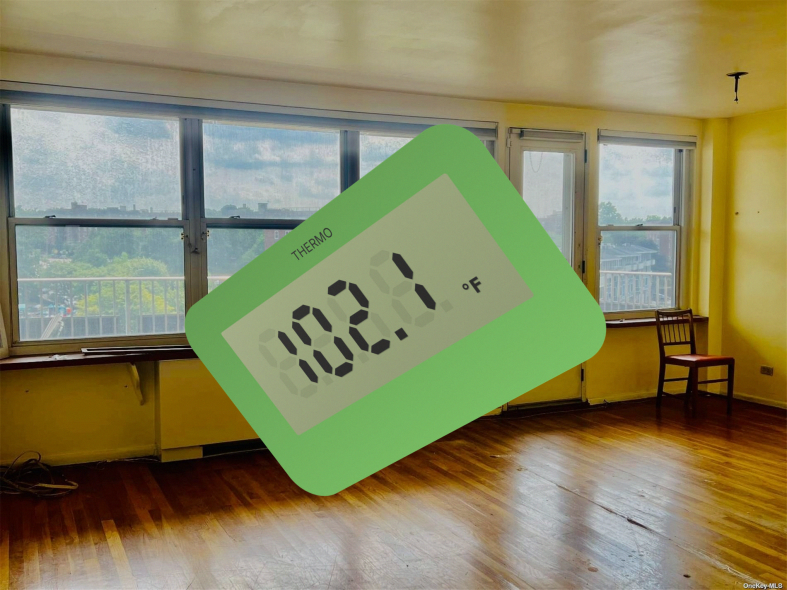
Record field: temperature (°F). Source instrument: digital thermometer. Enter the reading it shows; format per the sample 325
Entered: 102.1
